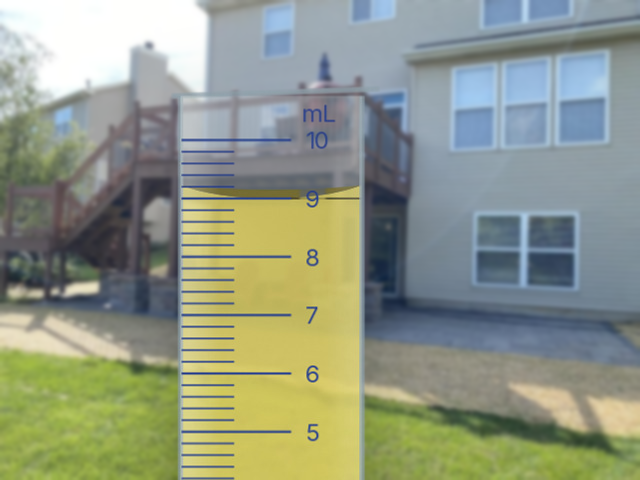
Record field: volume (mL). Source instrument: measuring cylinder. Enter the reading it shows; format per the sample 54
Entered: 9
